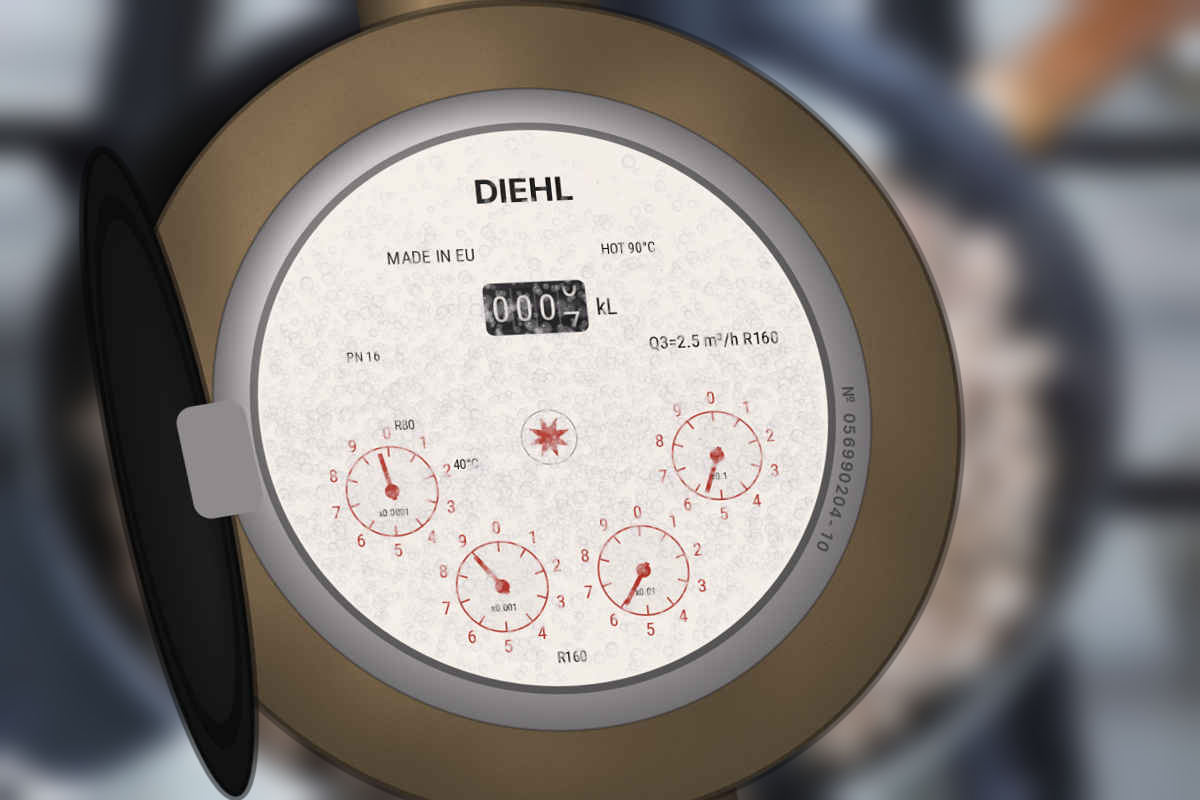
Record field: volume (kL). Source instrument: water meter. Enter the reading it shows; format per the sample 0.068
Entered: 6.5589
